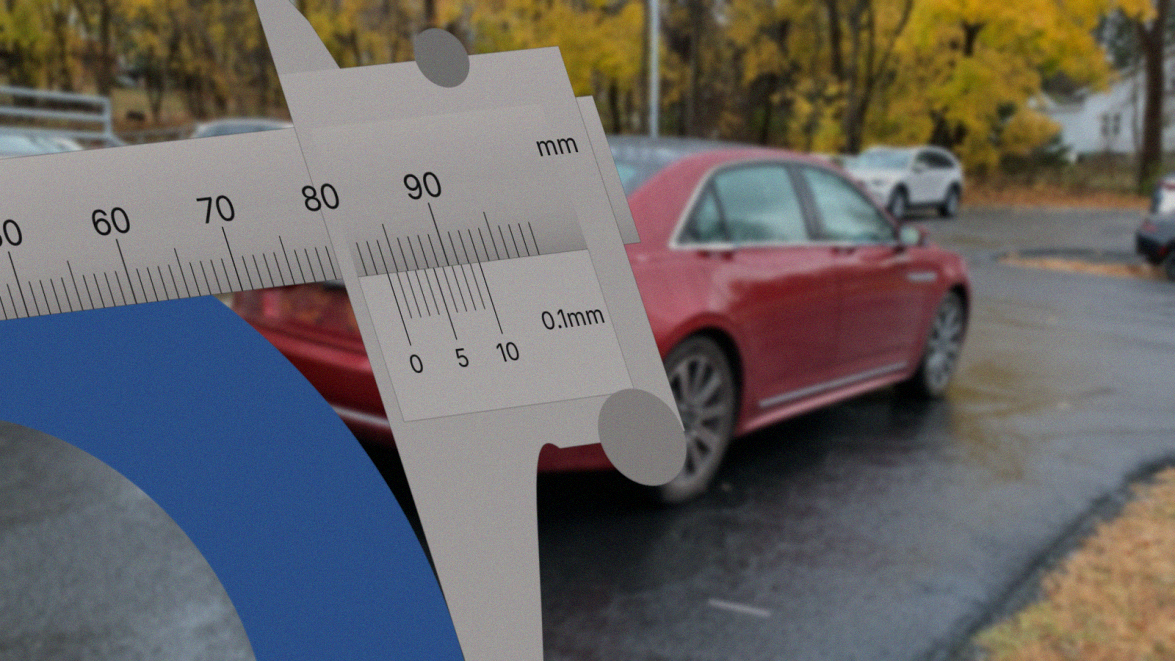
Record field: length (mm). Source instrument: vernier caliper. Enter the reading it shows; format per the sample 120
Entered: 84.0
